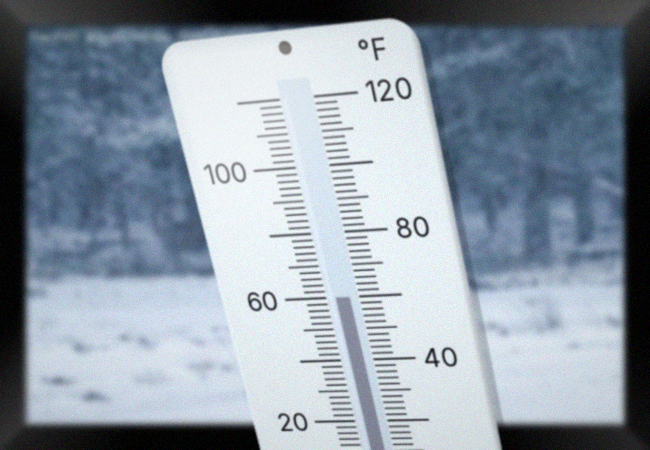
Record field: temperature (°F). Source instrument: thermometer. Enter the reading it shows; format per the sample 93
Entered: 60
